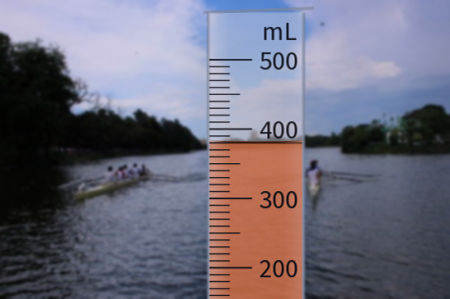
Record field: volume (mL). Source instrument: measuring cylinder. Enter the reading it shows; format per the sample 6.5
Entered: 380
